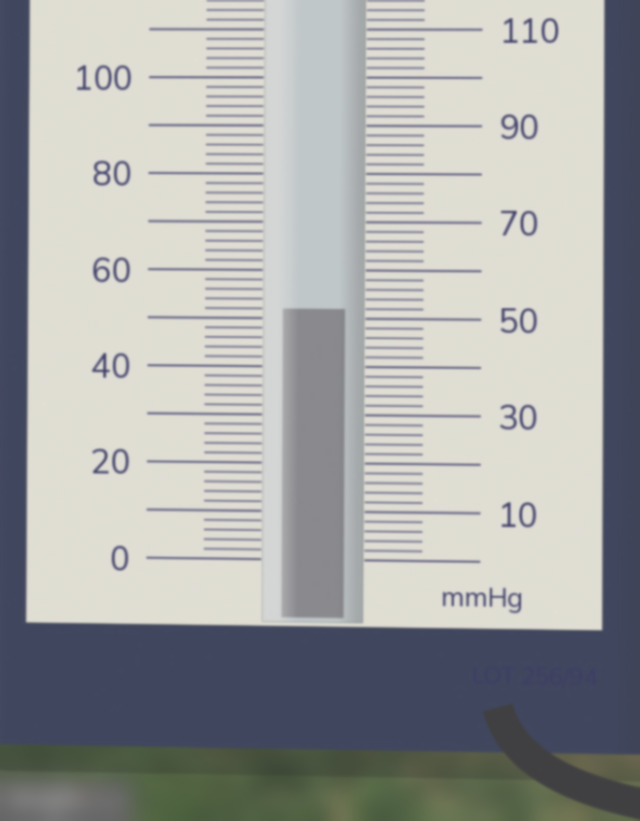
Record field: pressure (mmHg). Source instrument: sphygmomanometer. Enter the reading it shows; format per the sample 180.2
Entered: 52
